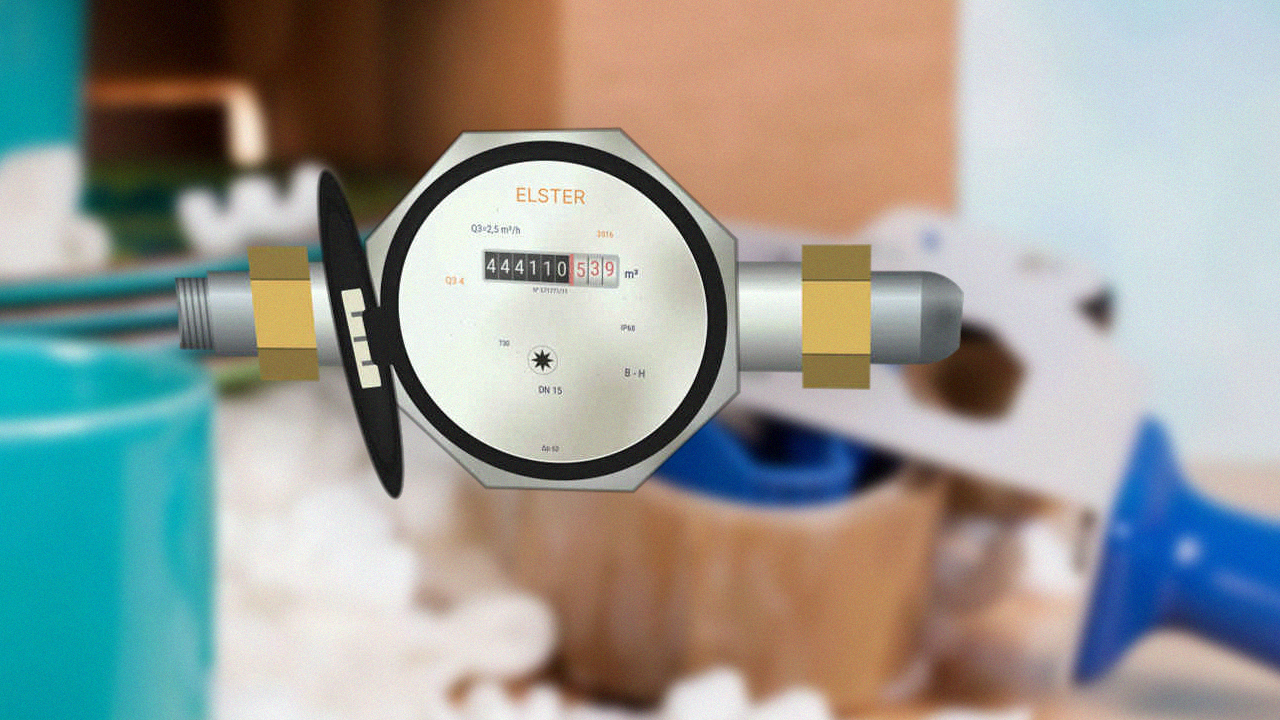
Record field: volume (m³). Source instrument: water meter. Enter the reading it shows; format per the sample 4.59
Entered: 444110.539
